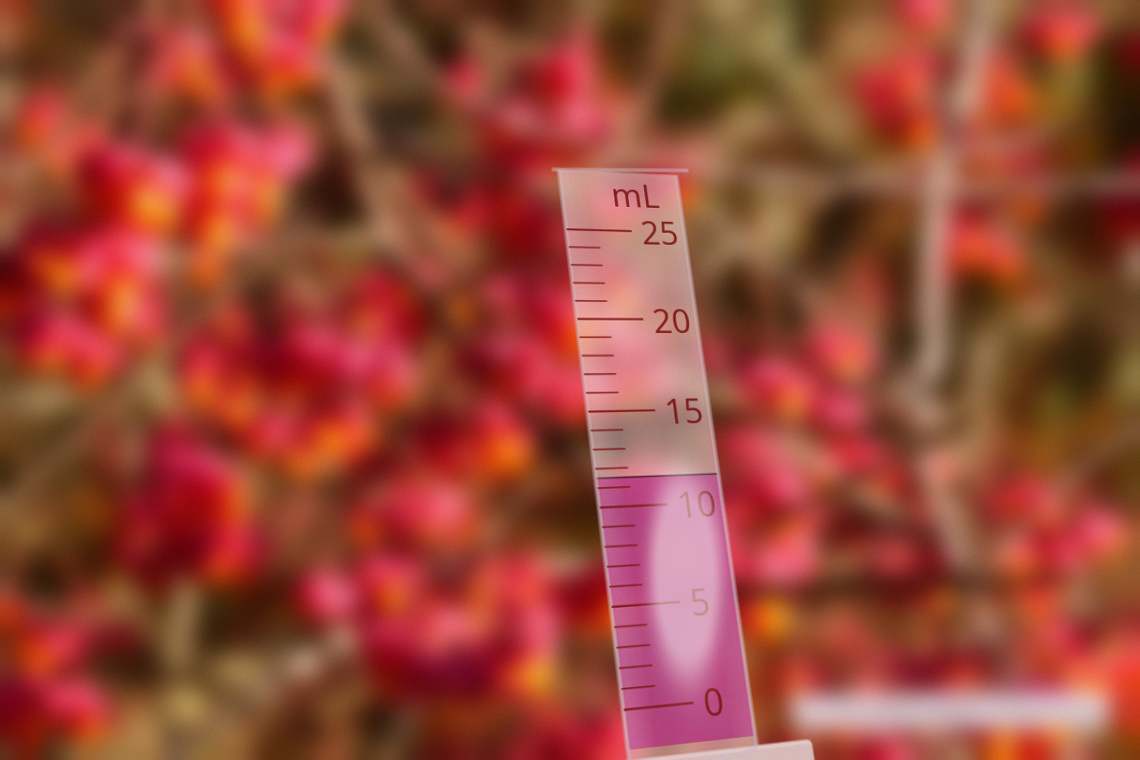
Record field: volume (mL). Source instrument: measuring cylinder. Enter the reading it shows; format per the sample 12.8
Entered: 11.5
